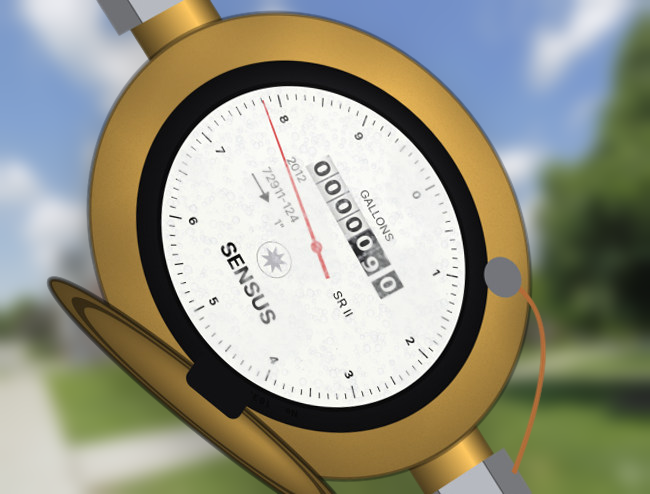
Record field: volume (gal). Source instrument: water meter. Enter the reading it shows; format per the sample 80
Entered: 87.8
